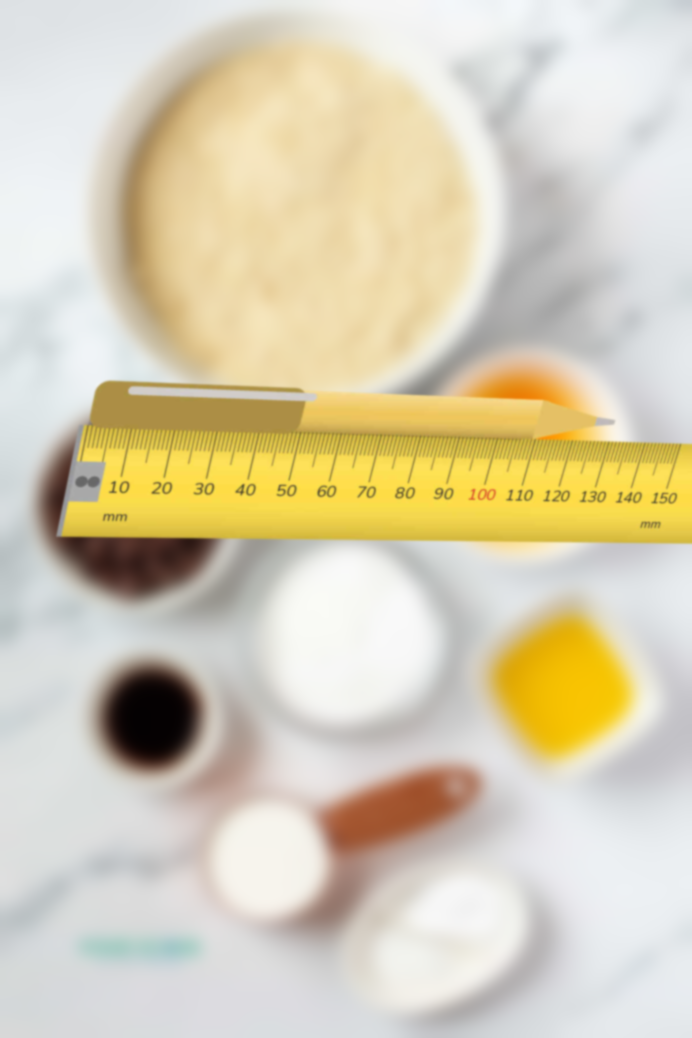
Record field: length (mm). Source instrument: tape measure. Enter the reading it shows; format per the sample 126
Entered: 130
